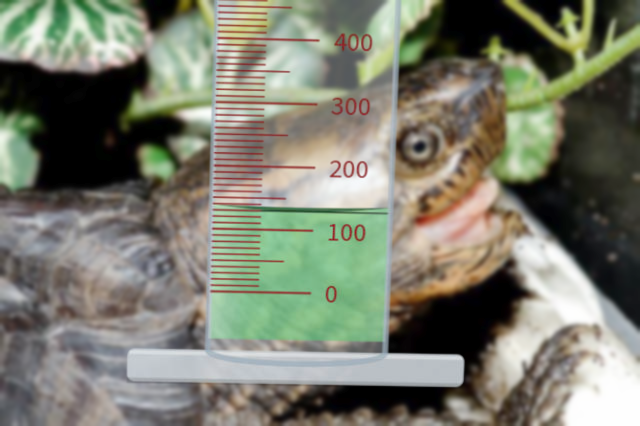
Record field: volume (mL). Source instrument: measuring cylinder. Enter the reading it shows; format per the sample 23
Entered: 130
